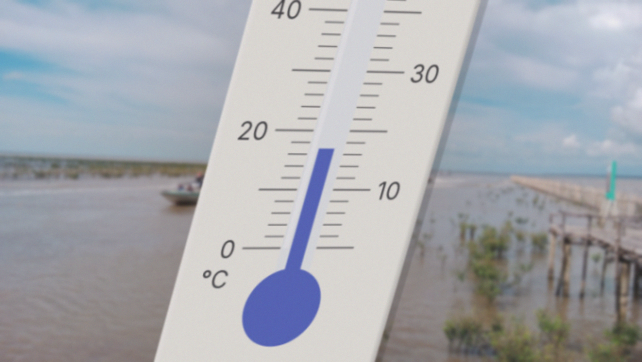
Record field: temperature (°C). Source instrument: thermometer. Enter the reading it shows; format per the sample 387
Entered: 17
